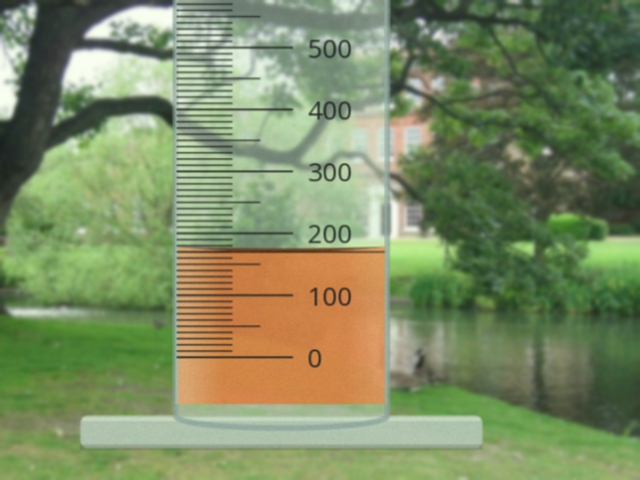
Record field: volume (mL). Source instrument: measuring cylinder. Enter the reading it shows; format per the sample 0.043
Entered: 170
